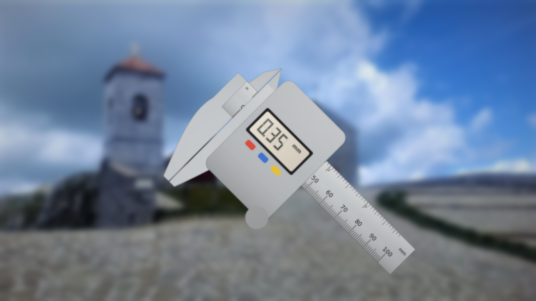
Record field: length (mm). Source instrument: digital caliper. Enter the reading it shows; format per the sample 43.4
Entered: 0.35
